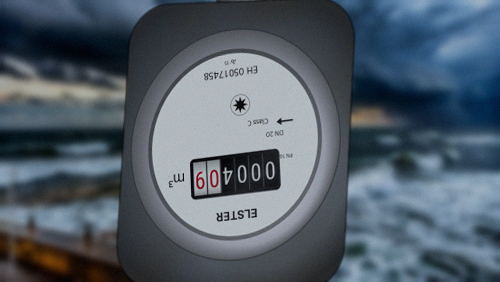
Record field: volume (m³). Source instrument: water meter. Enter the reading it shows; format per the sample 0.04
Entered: 4.09
